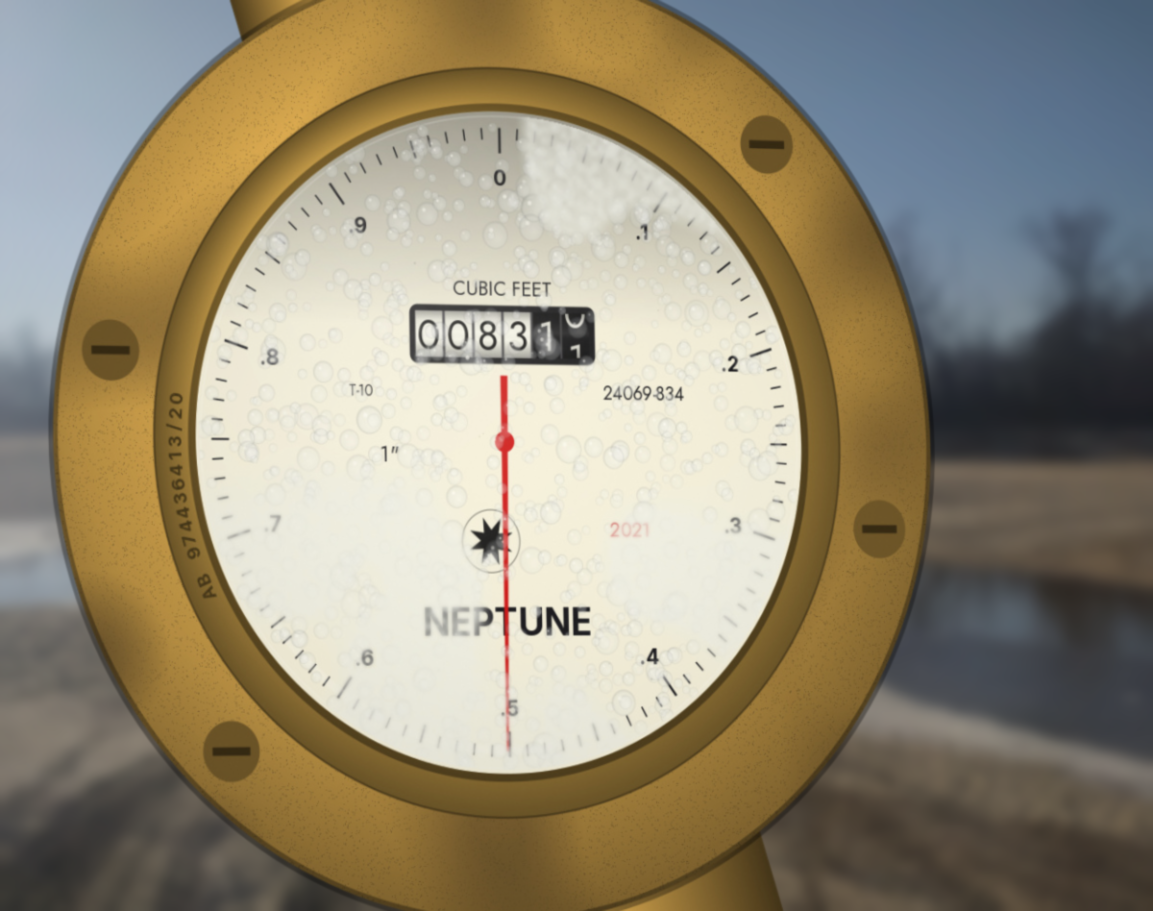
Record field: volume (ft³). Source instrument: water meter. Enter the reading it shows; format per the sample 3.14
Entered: 8310.50
